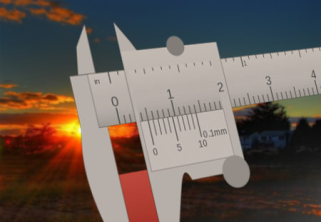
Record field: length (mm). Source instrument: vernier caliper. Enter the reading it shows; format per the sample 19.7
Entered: 5.0
